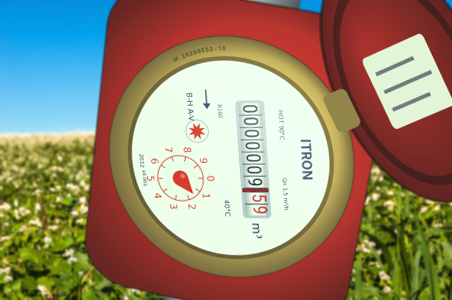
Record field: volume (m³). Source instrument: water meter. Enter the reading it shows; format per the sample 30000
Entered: 9.591
